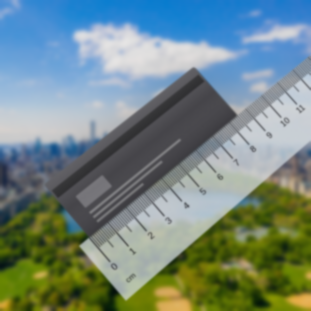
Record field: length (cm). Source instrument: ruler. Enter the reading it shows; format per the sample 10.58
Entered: 8.5
